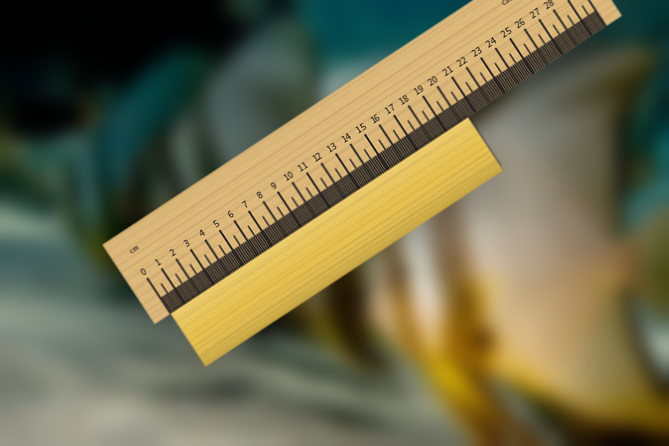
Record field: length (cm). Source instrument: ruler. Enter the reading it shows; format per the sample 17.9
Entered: 20.5
